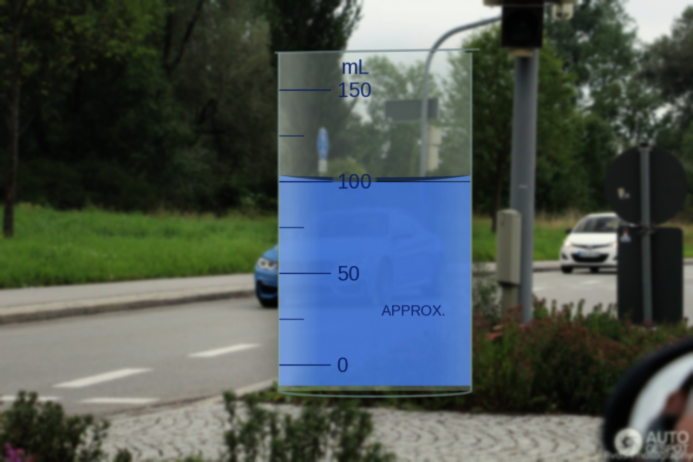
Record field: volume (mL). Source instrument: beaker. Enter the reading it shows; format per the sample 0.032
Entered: 100
